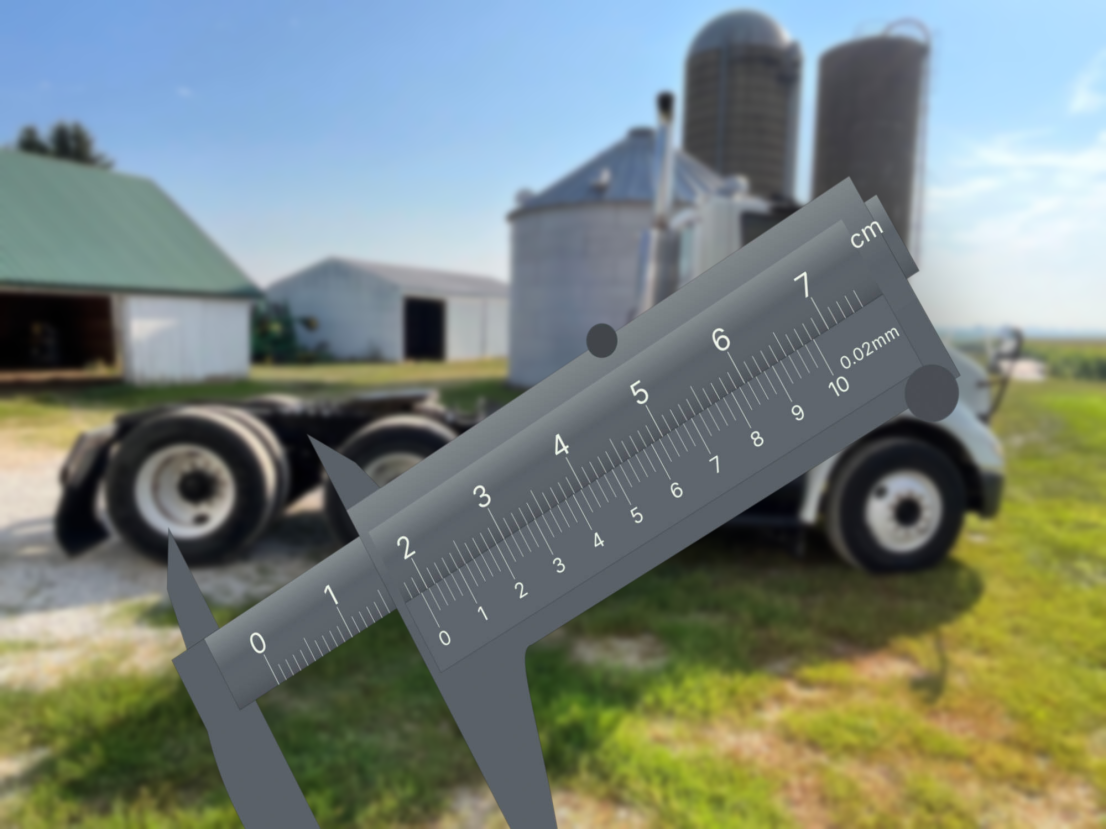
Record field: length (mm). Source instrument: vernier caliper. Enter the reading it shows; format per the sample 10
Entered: 19.2
